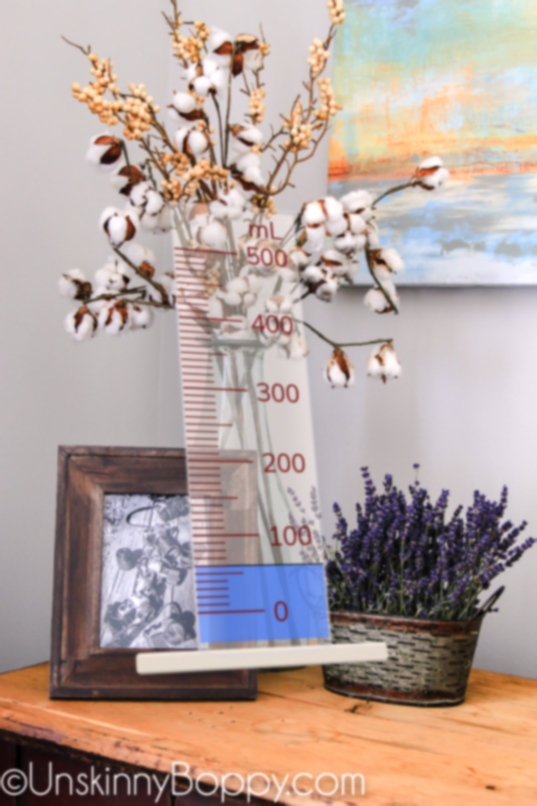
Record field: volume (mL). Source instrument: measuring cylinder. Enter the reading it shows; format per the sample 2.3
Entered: 60
